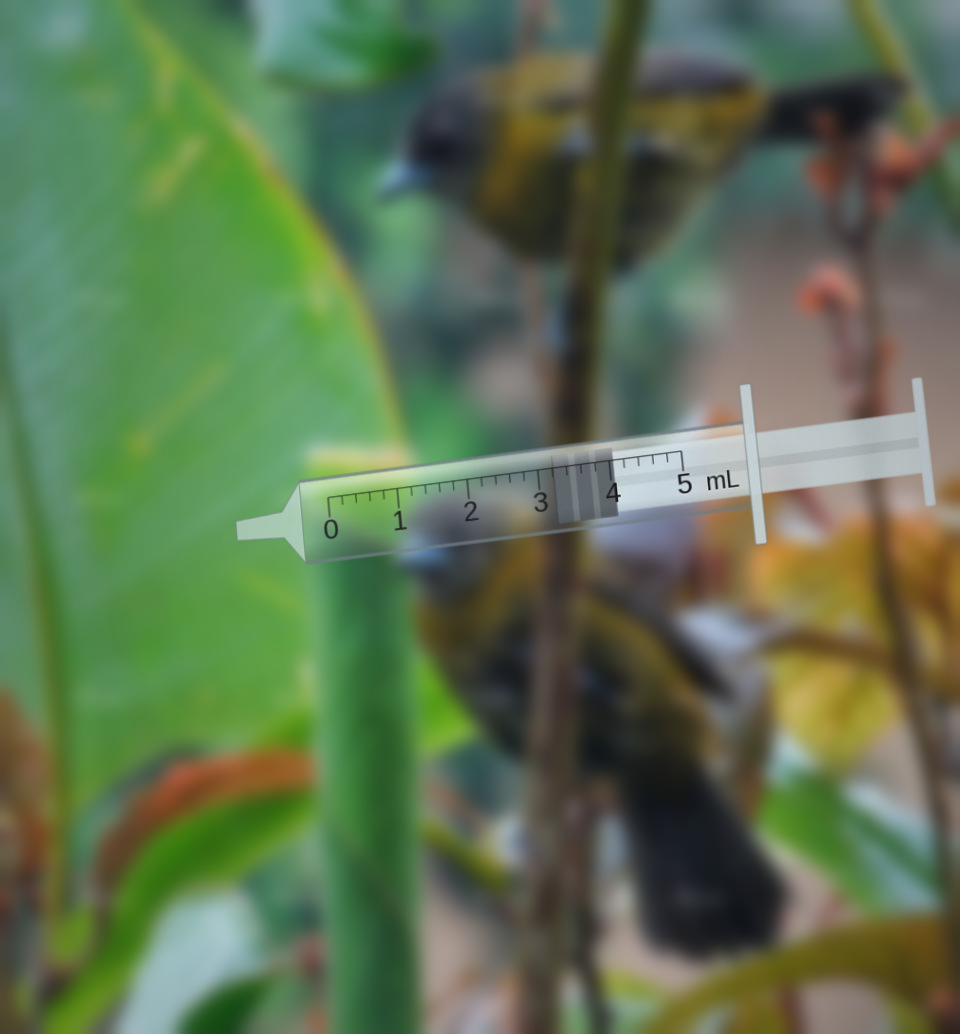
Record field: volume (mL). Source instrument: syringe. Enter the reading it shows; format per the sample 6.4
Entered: 3.2
